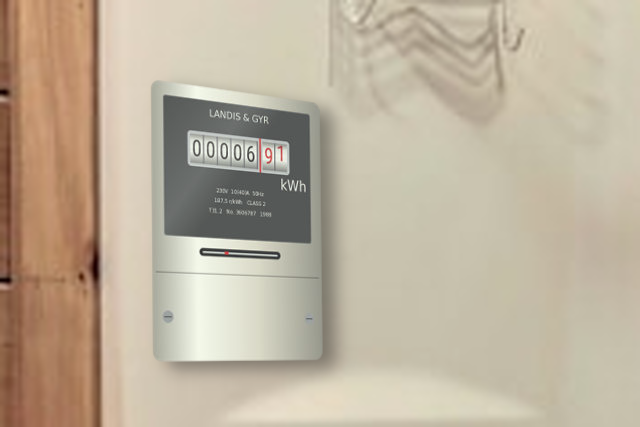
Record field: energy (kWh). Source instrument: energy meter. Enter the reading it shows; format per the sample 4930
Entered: 6.91
